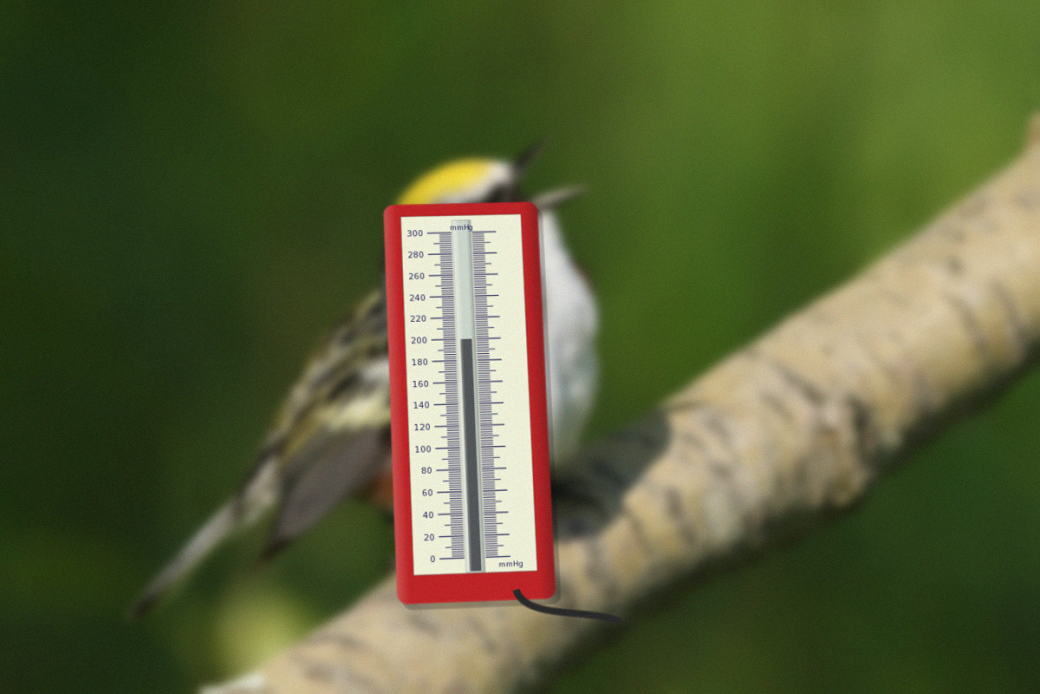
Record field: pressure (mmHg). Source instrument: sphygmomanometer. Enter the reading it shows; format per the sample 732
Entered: 200
